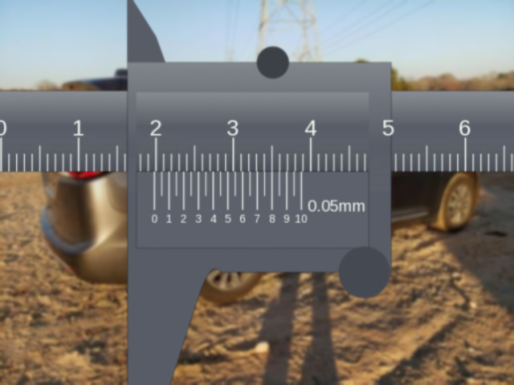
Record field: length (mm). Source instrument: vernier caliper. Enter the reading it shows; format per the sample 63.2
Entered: 19.8
